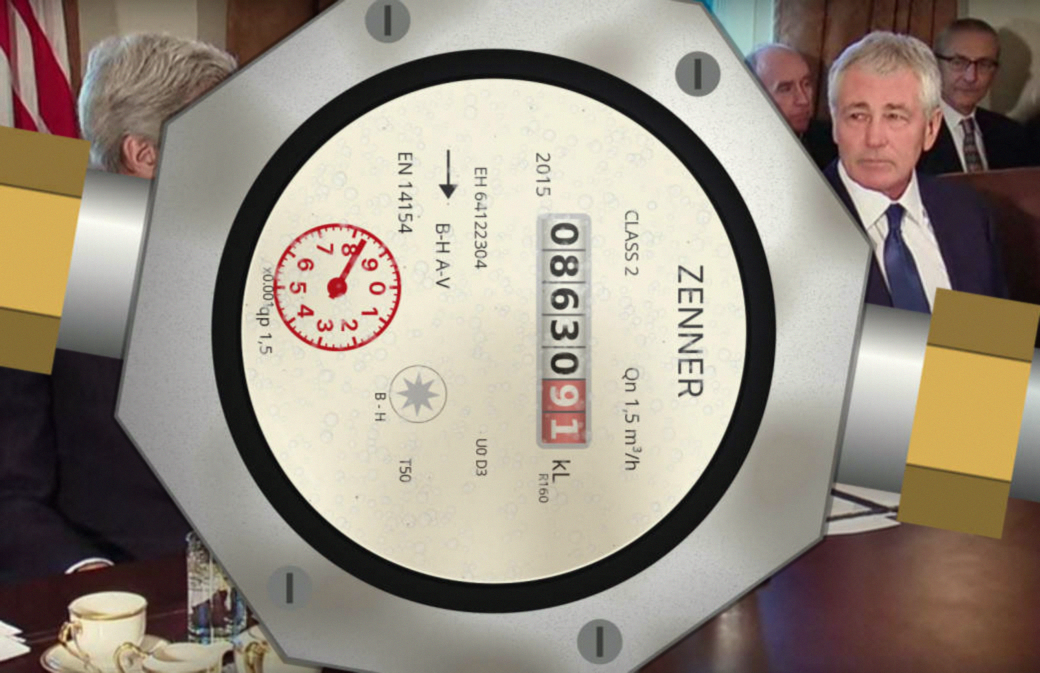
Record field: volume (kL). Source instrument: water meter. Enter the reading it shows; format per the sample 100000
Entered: 8630.918
